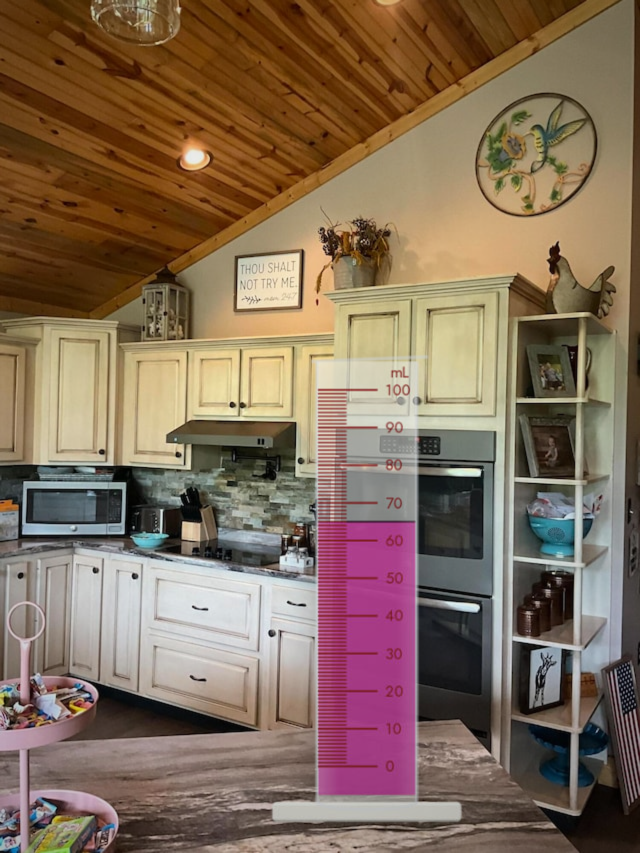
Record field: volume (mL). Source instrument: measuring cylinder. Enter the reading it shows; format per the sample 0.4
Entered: 65
